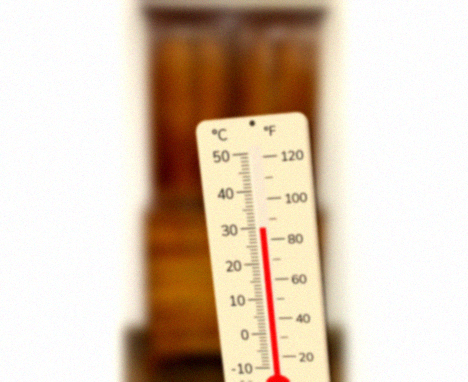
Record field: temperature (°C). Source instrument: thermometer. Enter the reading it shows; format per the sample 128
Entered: 30
